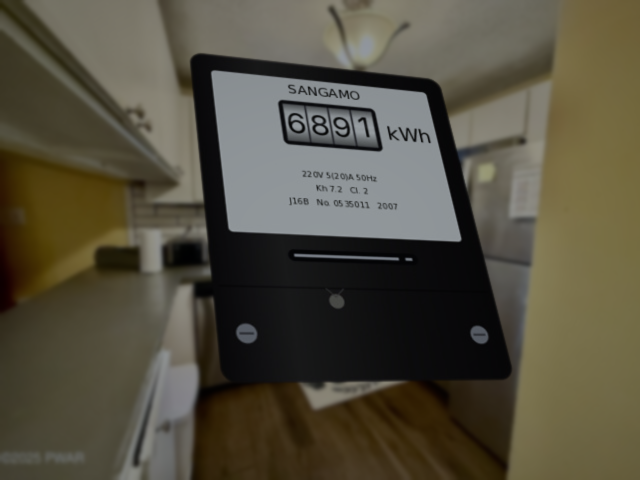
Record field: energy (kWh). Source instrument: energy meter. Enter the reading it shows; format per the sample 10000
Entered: 6891
